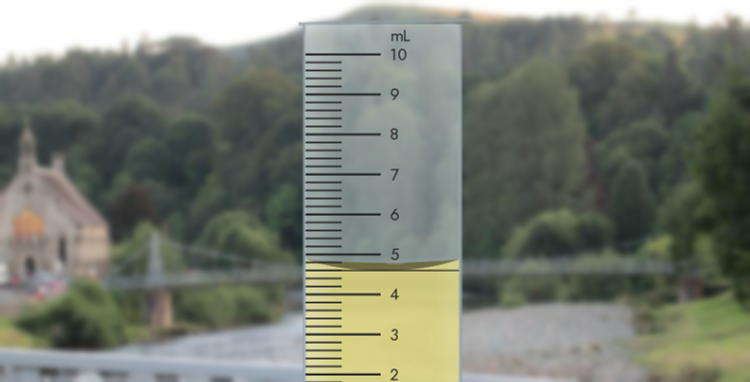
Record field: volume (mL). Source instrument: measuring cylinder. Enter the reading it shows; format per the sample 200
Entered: 4.6
